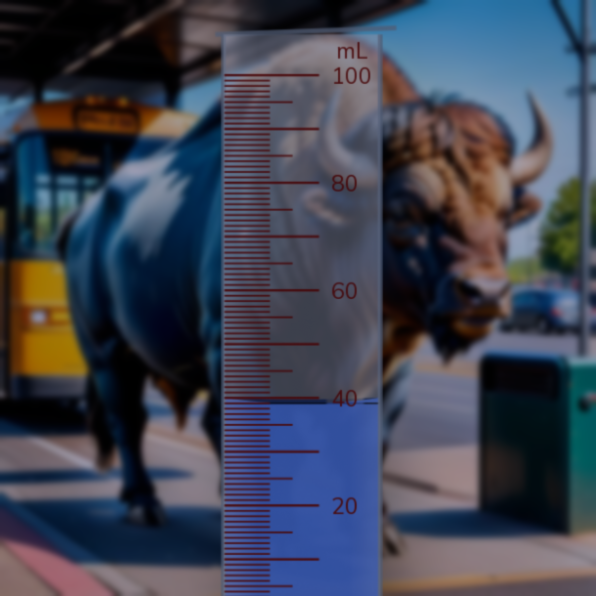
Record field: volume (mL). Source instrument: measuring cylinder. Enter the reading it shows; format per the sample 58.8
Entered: 39
